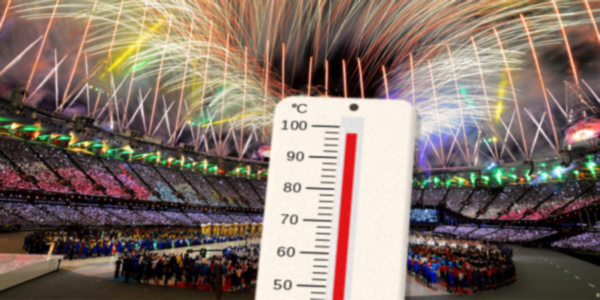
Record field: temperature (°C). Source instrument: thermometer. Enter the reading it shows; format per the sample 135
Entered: 98
